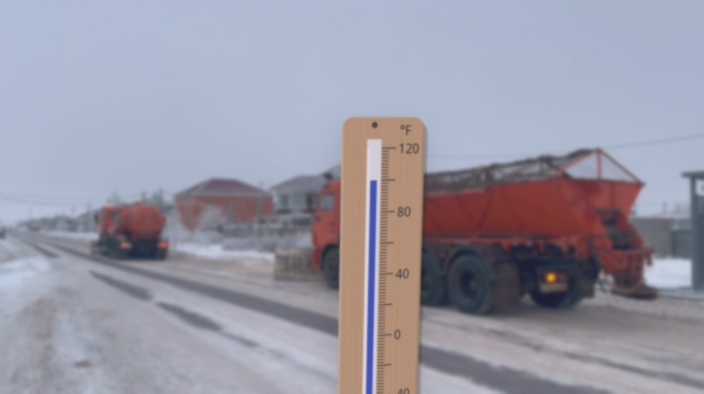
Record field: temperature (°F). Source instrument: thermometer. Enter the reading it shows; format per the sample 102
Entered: 100
